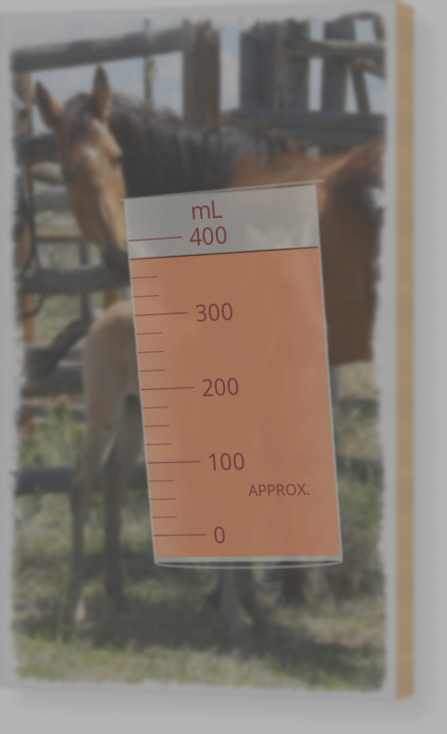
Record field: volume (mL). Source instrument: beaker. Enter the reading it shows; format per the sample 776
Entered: 375
